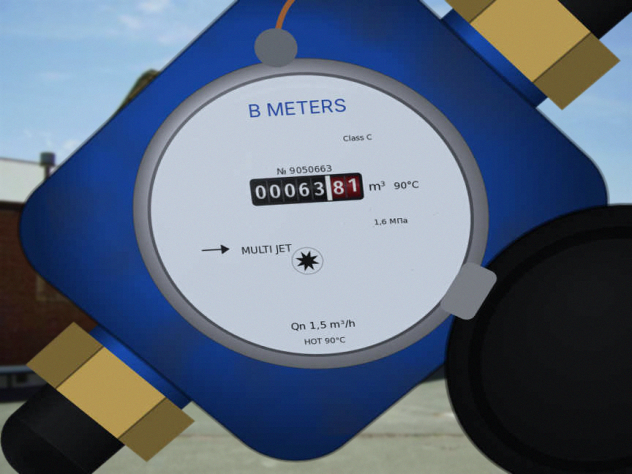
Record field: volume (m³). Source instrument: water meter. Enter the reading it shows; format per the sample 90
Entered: 63.81
